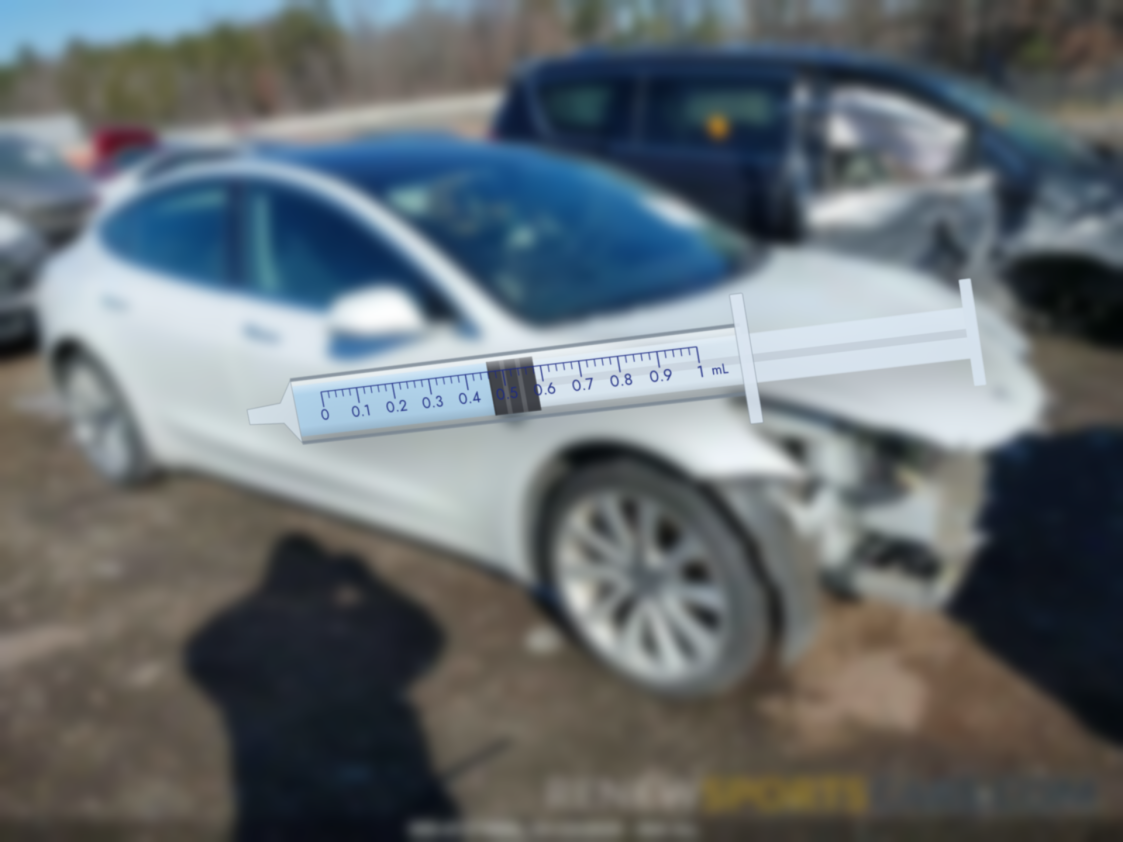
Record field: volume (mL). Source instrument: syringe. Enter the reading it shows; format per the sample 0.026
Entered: 0.46
